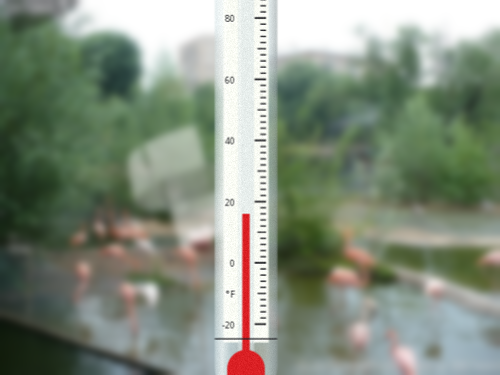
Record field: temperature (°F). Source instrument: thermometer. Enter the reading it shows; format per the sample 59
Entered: 16
